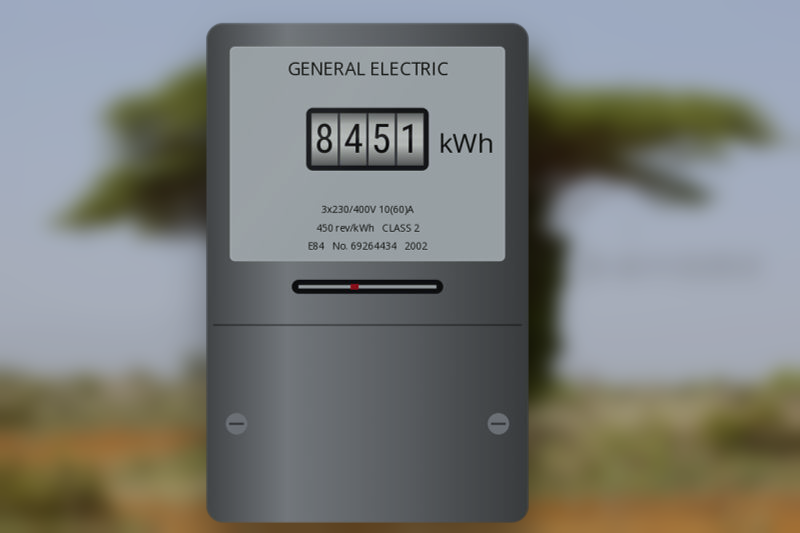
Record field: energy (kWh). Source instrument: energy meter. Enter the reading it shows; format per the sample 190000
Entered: 8451
